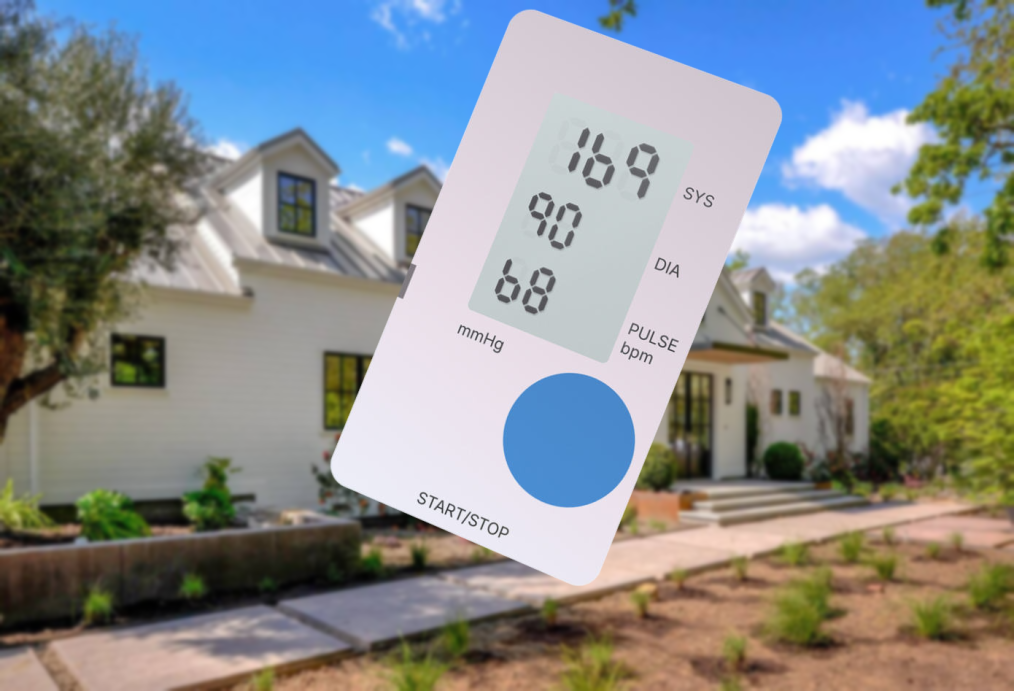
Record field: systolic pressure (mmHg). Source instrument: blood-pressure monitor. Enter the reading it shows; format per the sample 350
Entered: 169
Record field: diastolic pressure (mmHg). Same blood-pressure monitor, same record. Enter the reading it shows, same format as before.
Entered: 90
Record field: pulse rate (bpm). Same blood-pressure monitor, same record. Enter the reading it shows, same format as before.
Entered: 68
